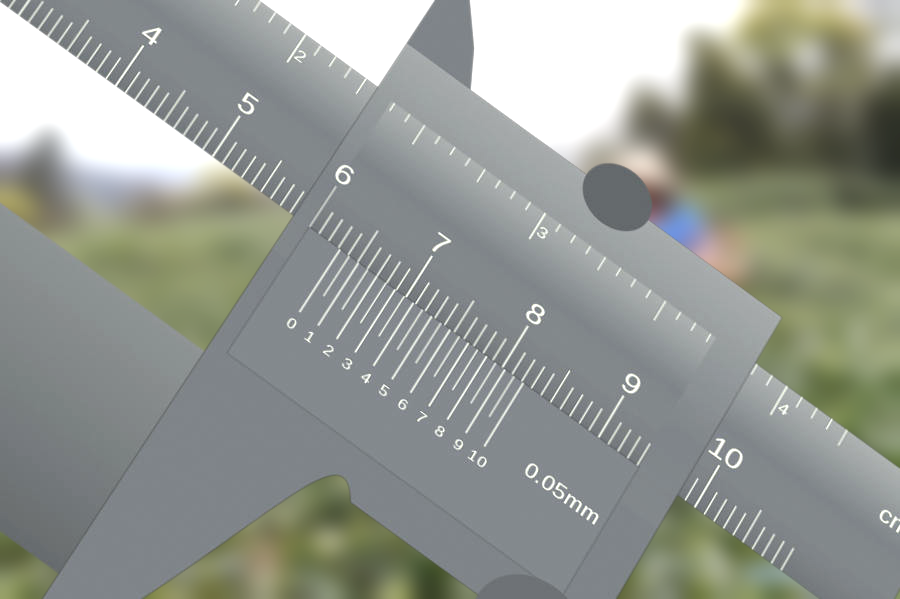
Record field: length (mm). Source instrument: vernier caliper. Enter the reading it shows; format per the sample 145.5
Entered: 63.2
